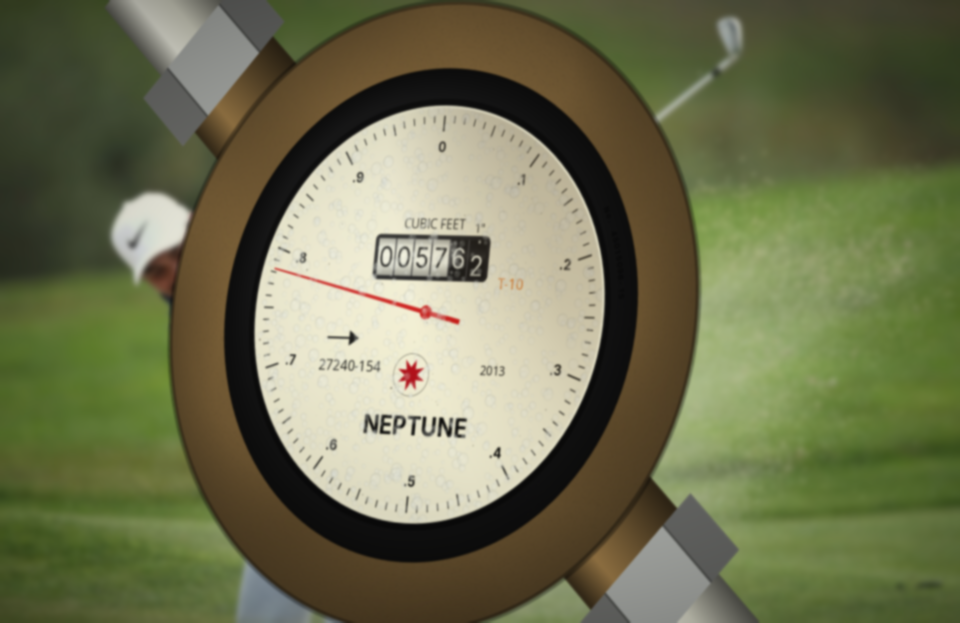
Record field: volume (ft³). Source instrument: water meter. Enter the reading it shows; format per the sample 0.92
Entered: 5761.78
